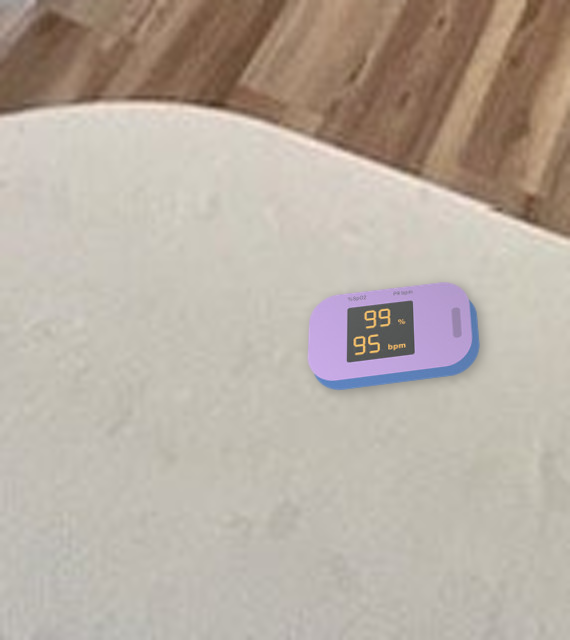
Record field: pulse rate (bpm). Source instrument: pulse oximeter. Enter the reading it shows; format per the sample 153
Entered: 95
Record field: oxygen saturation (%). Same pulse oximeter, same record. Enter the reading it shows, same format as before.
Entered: 99
